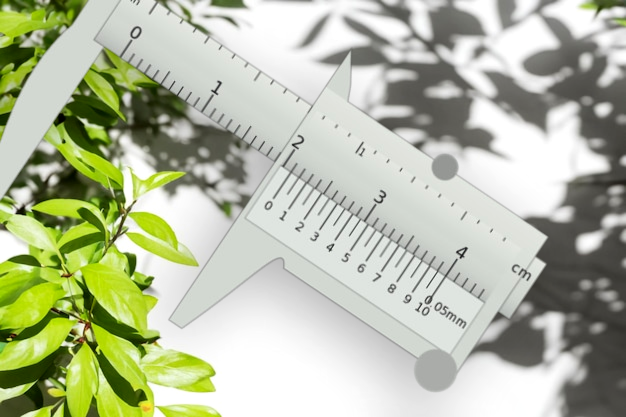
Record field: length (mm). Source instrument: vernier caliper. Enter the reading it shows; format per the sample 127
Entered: 21.0
